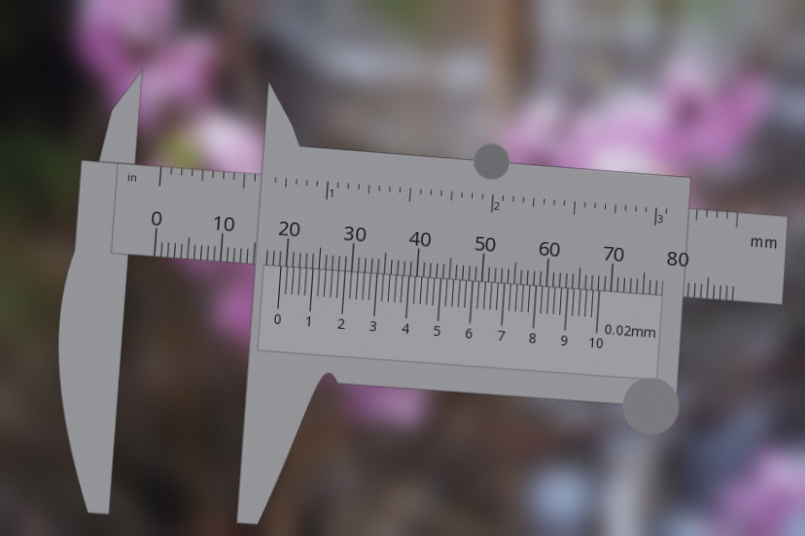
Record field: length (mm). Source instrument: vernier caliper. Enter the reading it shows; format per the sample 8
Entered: 19.2
